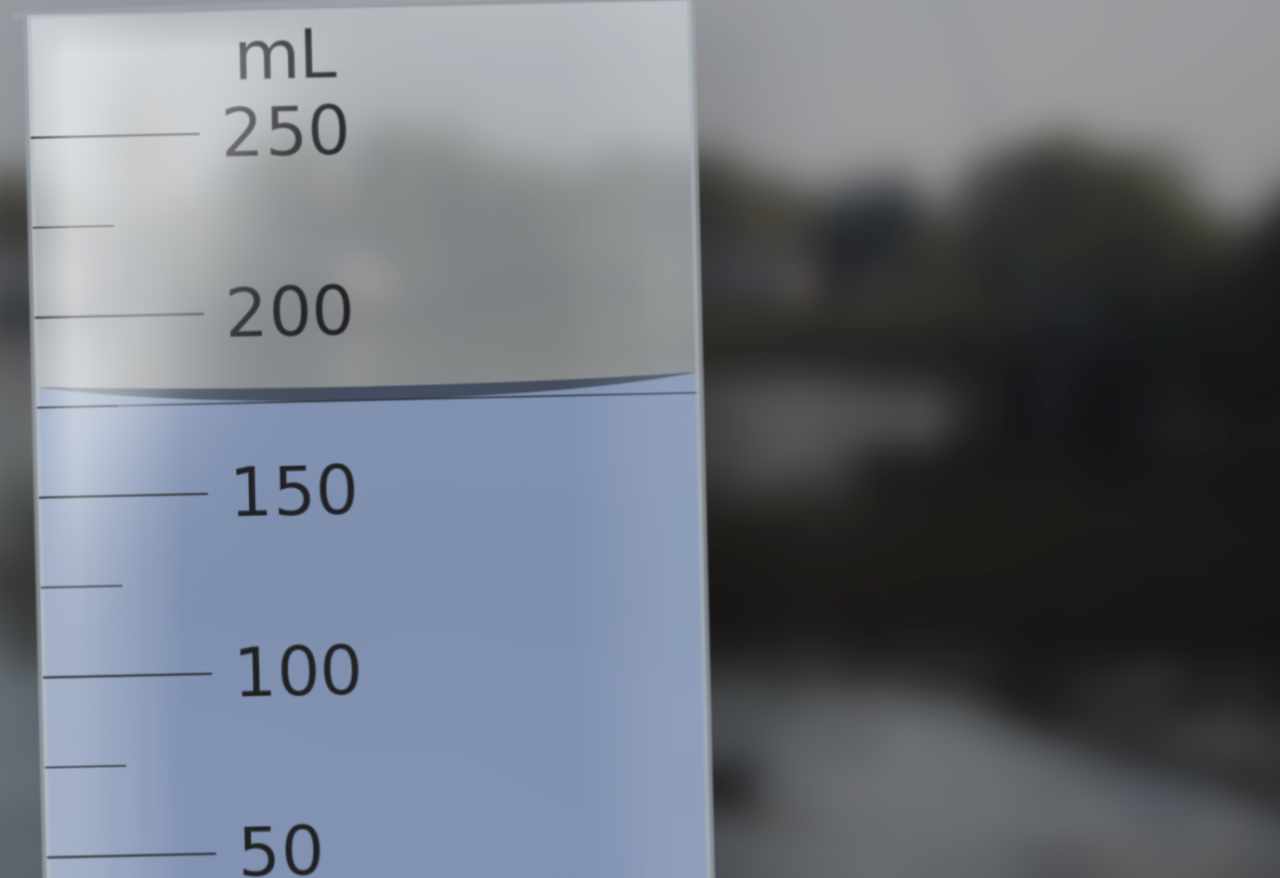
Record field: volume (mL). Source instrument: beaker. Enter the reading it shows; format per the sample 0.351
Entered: 175
